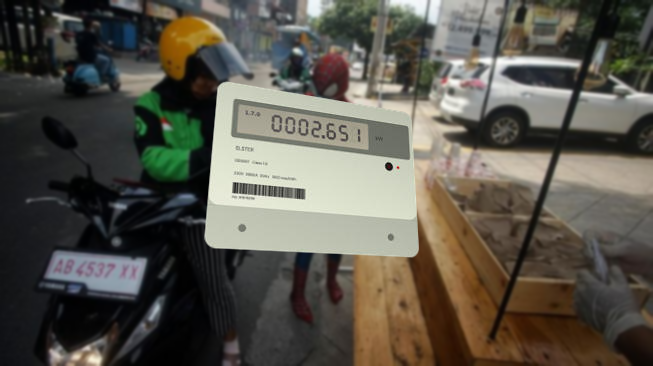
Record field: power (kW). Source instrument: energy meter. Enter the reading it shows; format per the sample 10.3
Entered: 2.651
